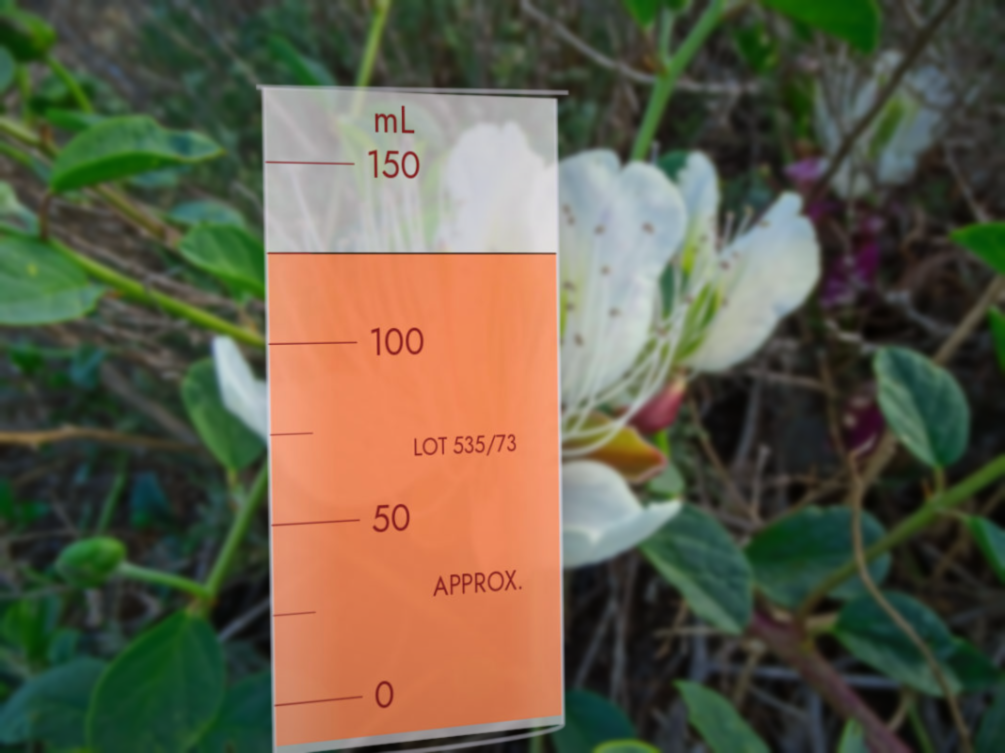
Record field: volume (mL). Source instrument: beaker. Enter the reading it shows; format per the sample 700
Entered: 125
